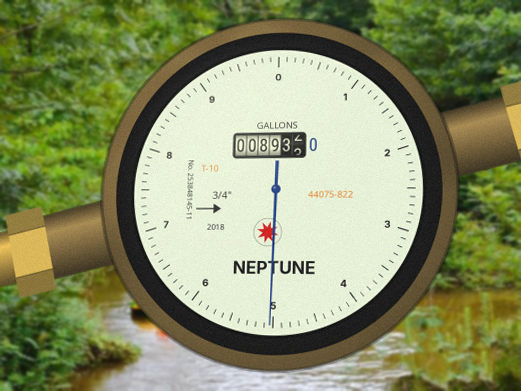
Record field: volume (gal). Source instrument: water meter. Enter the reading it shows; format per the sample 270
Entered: 89325.0
